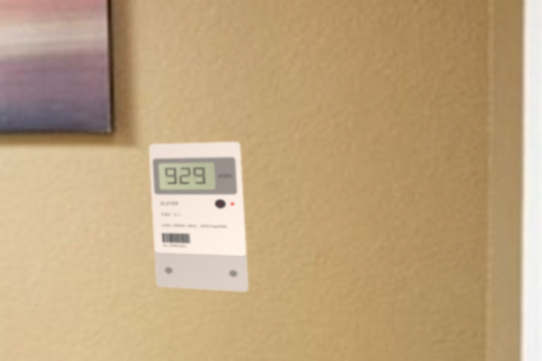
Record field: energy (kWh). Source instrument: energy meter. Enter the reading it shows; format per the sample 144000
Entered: 929
